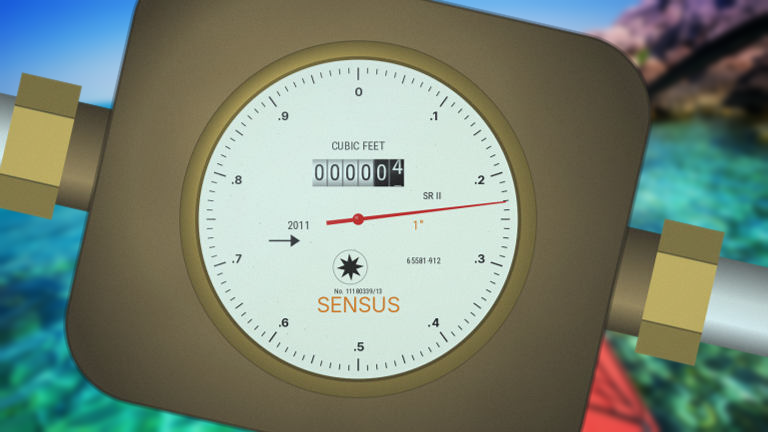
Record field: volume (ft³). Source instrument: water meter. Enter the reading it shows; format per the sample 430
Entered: 4.23
